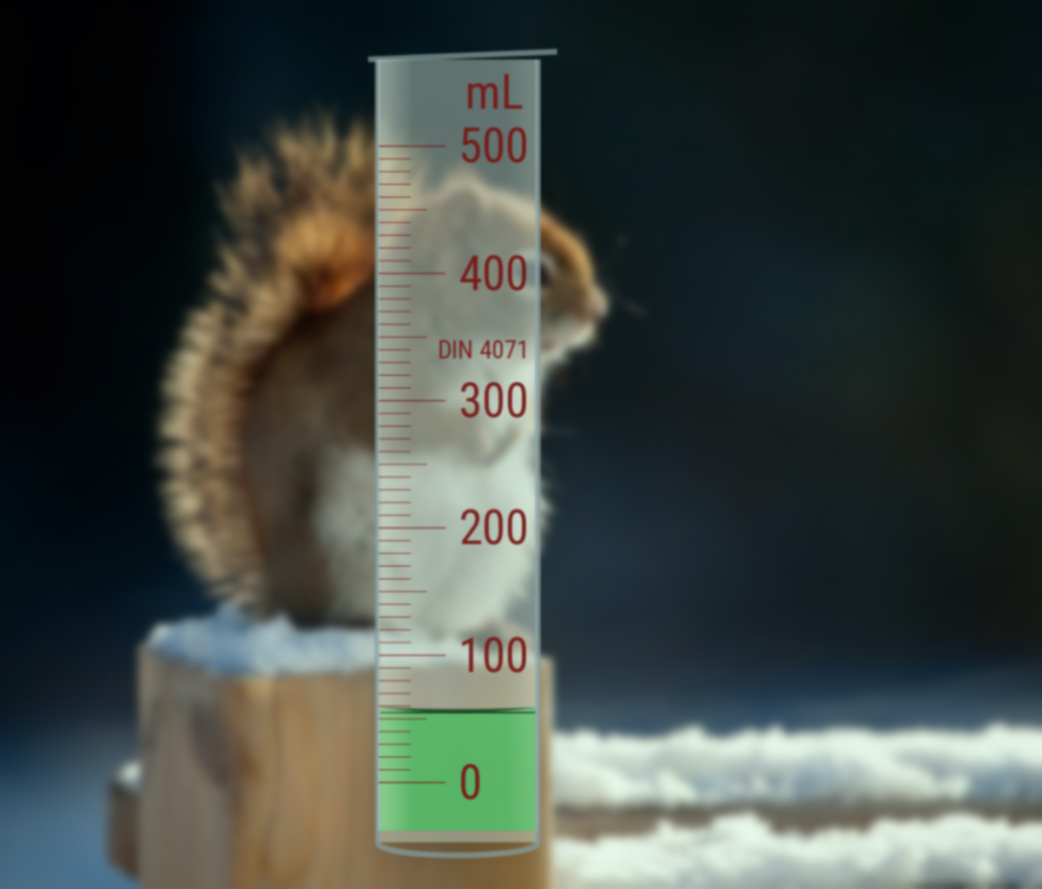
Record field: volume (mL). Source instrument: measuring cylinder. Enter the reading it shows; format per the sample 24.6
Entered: 55
